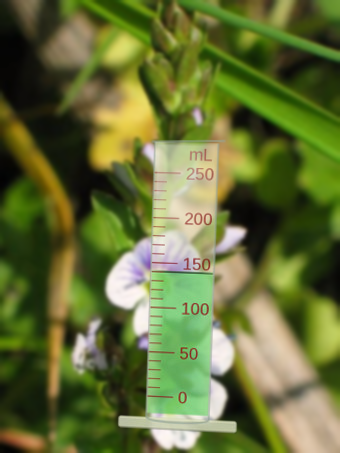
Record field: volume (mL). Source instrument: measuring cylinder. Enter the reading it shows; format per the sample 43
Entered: 140
